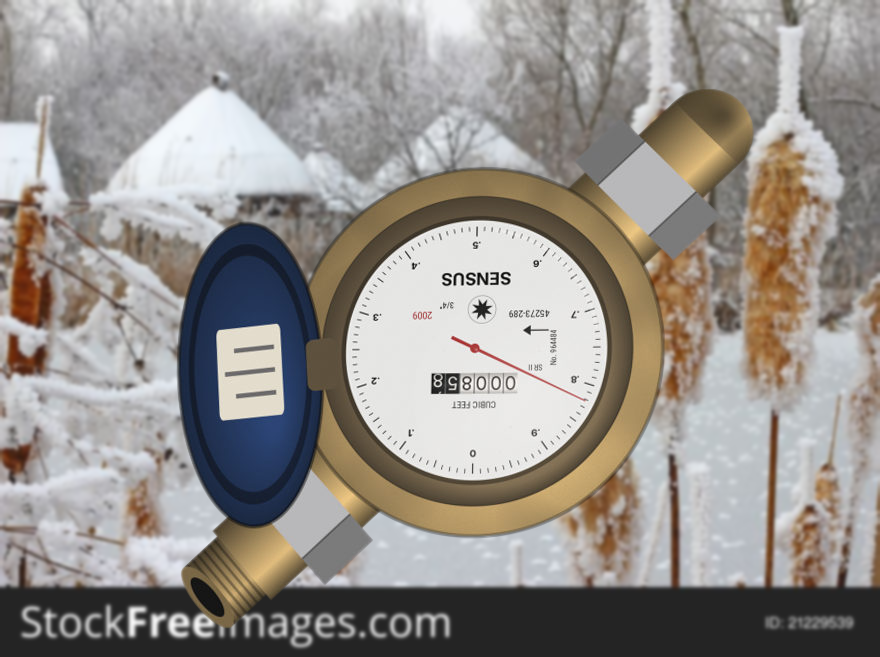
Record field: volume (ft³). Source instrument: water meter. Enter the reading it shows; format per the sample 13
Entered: 857.82
